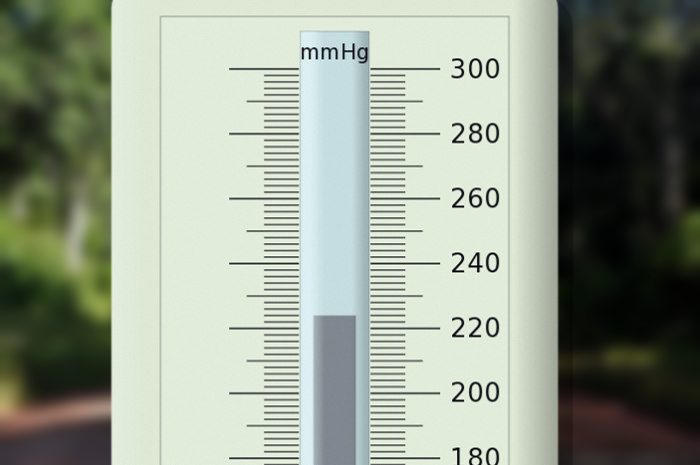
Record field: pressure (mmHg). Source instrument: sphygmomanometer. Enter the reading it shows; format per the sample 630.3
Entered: 224
